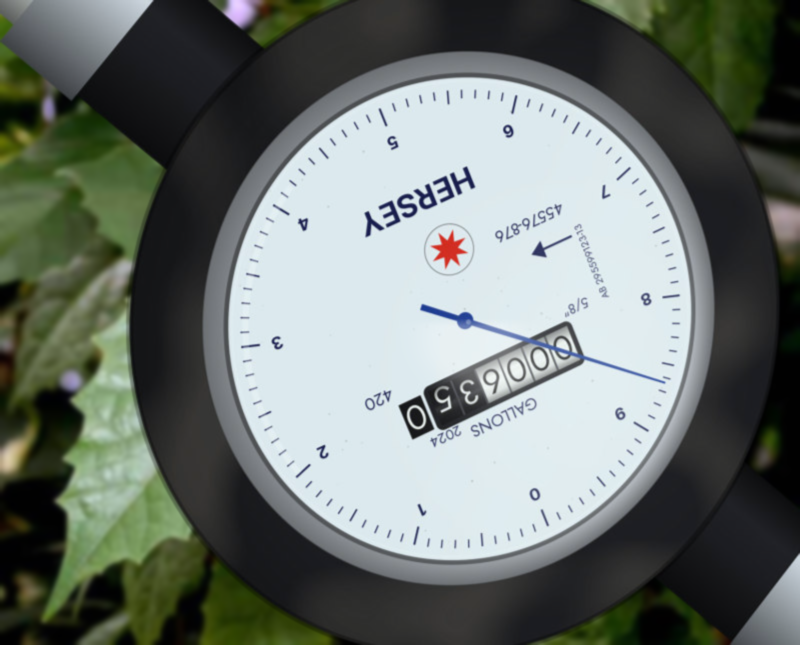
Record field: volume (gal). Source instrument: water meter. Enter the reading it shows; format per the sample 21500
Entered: 6348.6
